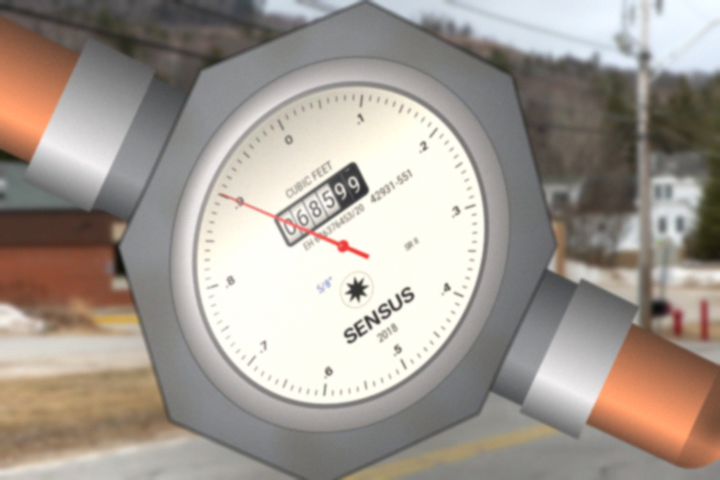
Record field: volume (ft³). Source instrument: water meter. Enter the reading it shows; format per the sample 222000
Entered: 68598.90
